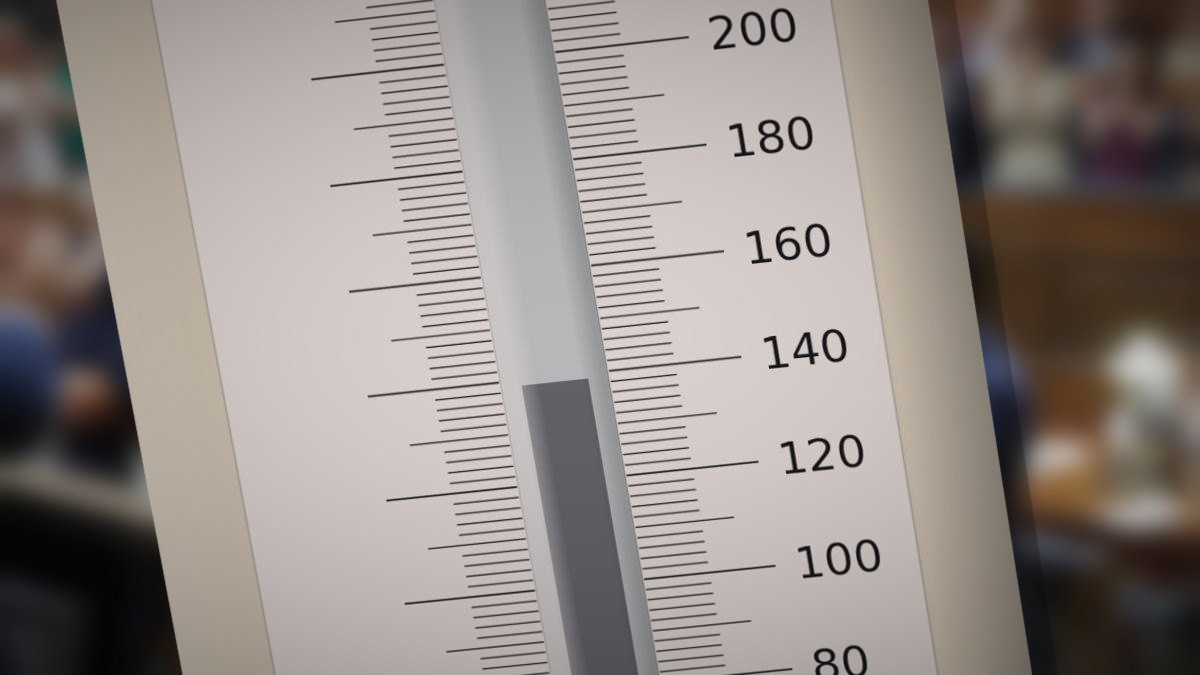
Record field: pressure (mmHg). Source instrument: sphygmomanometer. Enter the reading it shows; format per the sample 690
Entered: 139
